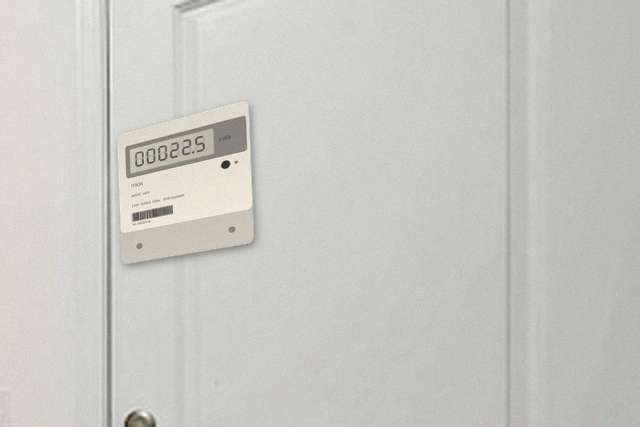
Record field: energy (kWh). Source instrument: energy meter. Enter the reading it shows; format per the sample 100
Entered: 22.5
